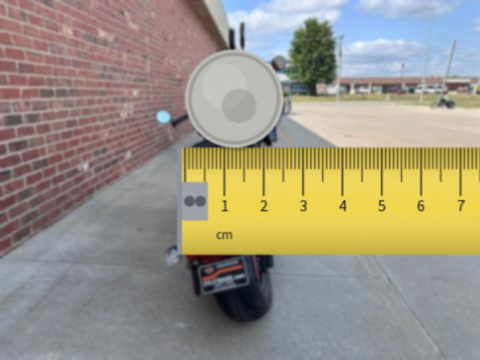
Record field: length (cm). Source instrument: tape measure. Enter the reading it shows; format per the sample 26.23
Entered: 2.5
